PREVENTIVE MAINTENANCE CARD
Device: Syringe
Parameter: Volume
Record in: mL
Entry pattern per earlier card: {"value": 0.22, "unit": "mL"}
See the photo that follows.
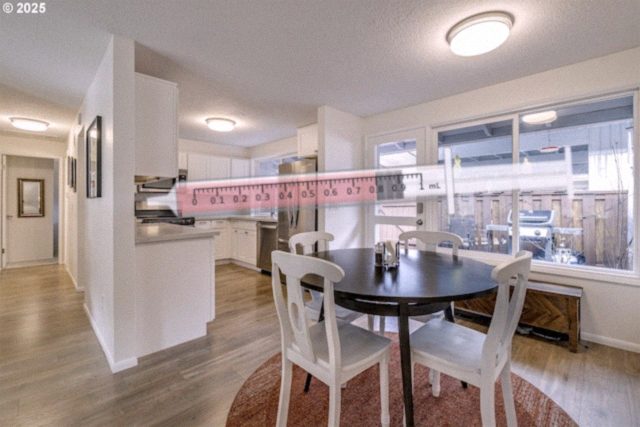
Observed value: {"value": 0.8, "unit": "mL"}
